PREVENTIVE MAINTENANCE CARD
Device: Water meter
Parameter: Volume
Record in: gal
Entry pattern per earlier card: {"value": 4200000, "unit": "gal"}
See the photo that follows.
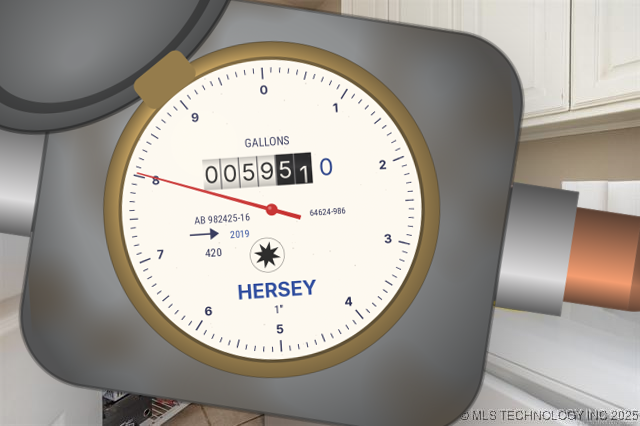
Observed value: {"value": 59508.0, "unit": "gal"}
